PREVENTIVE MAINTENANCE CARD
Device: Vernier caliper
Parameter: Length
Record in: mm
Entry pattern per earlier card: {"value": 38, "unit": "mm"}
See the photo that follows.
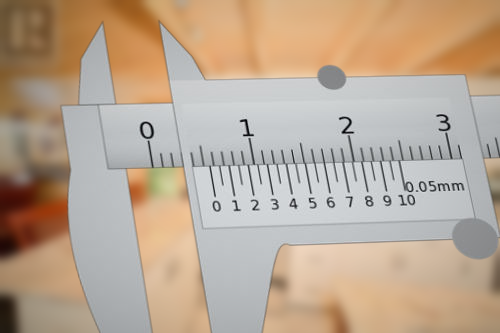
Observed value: {"value": 5.6, "unit": "mm"}
